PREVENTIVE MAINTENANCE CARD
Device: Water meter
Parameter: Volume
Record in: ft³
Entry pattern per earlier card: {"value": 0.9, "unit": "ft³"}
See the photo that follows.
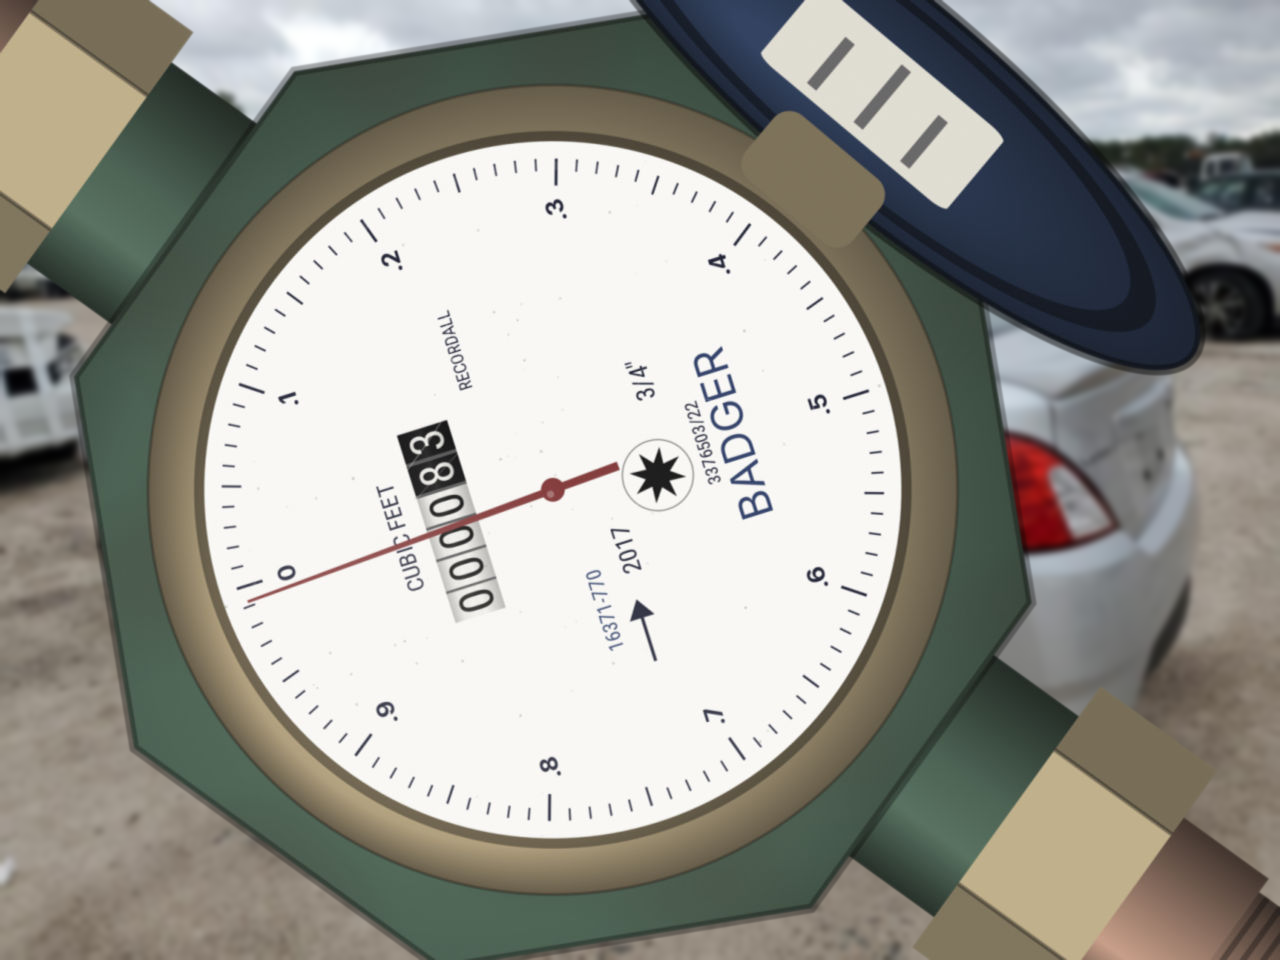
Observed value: {"value": 82.99, "unit": "ft³"}
